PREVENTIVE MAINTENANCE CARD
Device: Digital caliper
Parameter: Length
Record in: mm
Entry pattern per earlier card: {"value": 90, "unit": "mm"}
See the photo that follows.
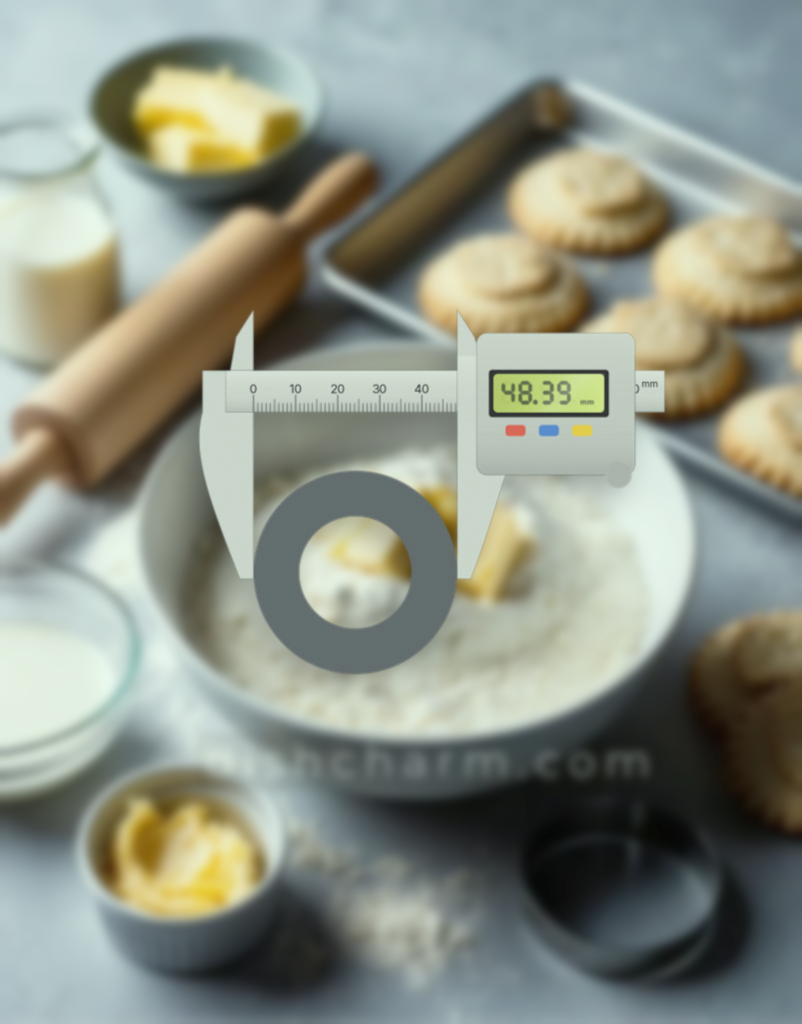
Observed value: {"value": 48.39, "unit": "mm"}
